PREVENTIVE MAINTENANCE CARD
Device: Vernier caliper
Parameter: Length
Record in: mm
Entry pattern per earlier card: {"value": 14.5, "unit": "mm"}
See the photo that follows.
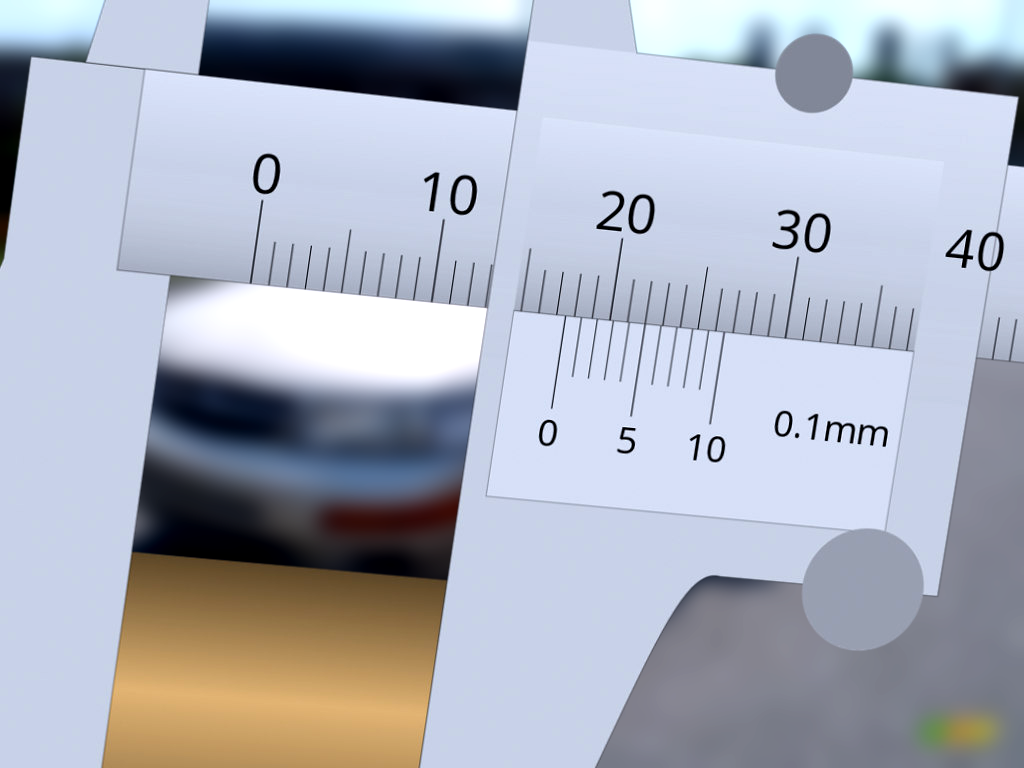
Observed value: {"value": 17.5, "unit": "mm"}
